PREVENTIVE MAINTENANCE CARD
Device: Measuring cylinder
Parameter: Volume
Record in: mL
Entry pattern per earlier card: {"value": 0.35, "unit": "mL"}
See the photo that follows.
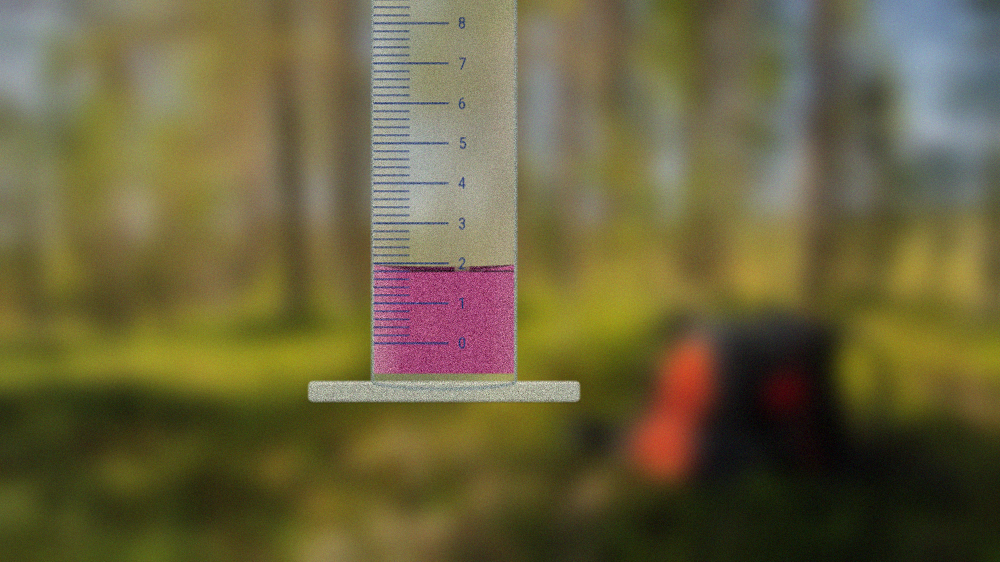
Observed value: {"value": 1.8, "unit": "mL"}
